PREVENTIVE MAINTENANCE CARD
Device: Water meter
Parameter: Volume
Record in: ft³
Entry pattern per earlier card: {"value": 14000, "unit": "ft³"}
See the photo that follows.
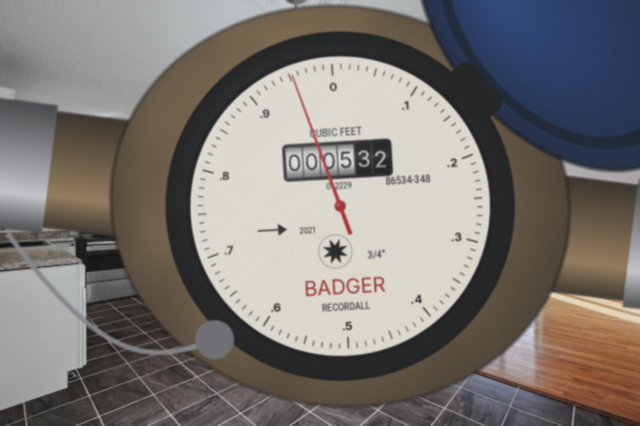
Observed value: {"value": 531.95, "unit": "ft³"}
